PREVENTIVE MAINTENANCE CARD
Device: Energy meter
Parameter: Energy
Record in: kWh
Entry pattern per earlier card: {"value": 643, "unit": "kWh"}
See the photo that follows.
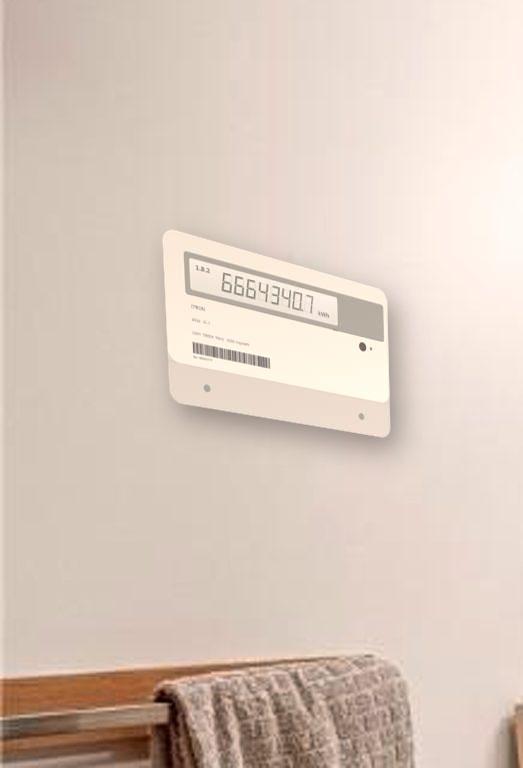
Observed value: {"value": 6664340.7, "unit": "kWh"}
